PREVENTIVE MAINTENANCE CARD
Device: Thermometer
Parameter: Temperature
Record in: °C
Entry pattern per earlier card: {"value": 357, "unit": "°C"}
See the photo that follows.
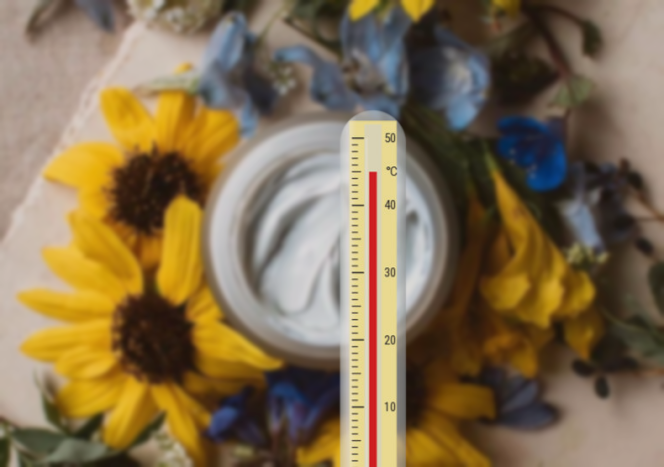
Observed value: {"value": 45, "unit": "°C"}
